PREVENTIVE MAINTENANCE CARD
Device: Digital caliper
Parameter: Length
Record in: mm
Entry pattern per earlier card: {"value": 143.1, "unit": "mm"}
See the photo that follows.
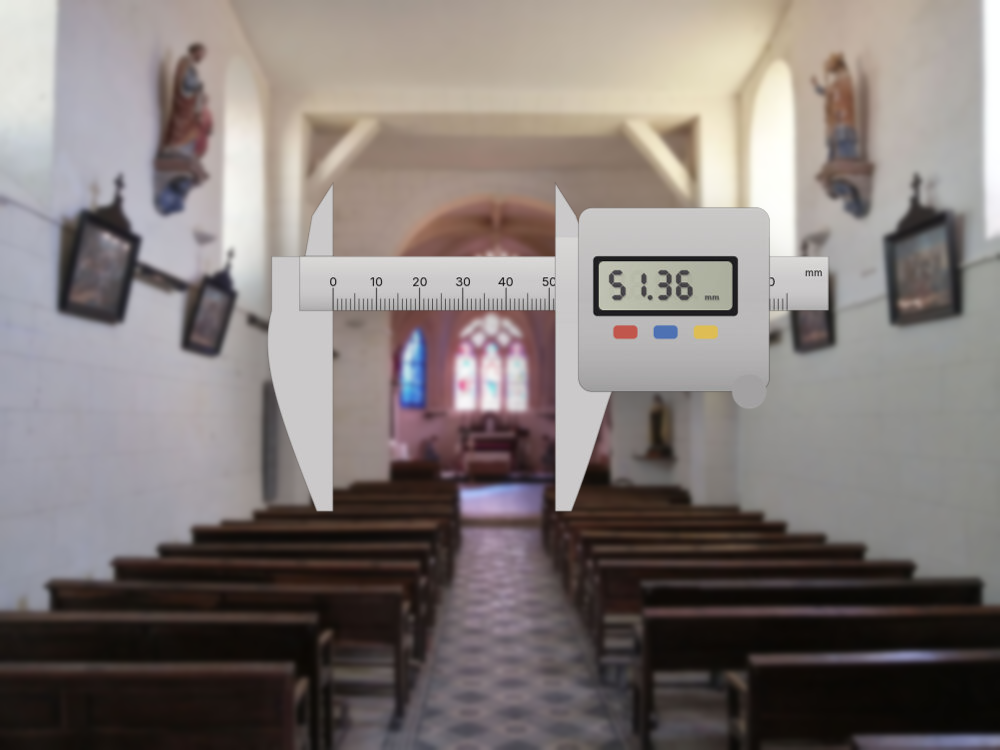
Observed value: {"value": 51.36, "unit": "mm"}
